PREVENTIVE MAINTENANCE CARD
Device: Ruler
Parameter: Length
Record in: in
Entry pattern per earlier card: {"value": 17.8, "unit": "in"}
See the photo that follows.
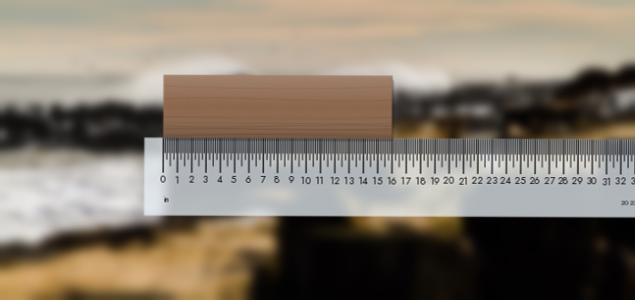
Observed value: {"value": 16, "unit": "in"}
